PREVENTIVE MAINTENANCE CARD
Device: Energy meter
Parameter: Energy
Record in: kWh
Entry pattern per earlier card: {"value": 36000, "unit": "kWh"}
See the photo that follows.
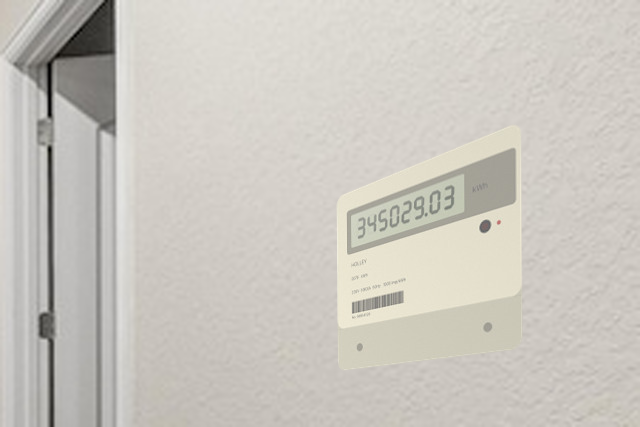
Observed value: {"value": 345029.03, "unit": "kWh"}
